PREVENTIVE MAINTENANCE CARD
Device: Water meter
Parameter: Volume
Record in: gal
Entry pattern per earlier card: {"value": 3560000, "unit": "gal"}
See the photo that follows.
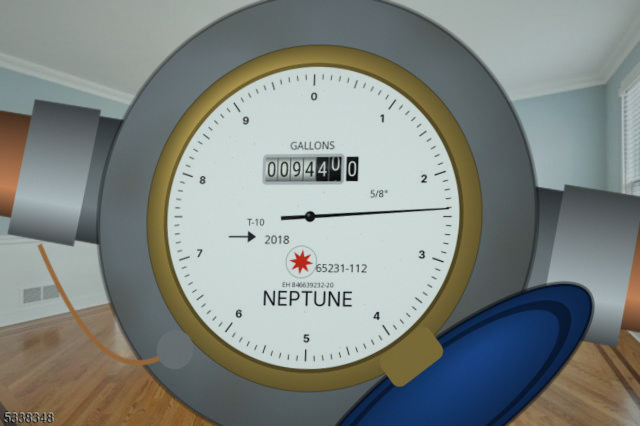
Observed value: {"value": 94402.4, "unit": "gal"}
